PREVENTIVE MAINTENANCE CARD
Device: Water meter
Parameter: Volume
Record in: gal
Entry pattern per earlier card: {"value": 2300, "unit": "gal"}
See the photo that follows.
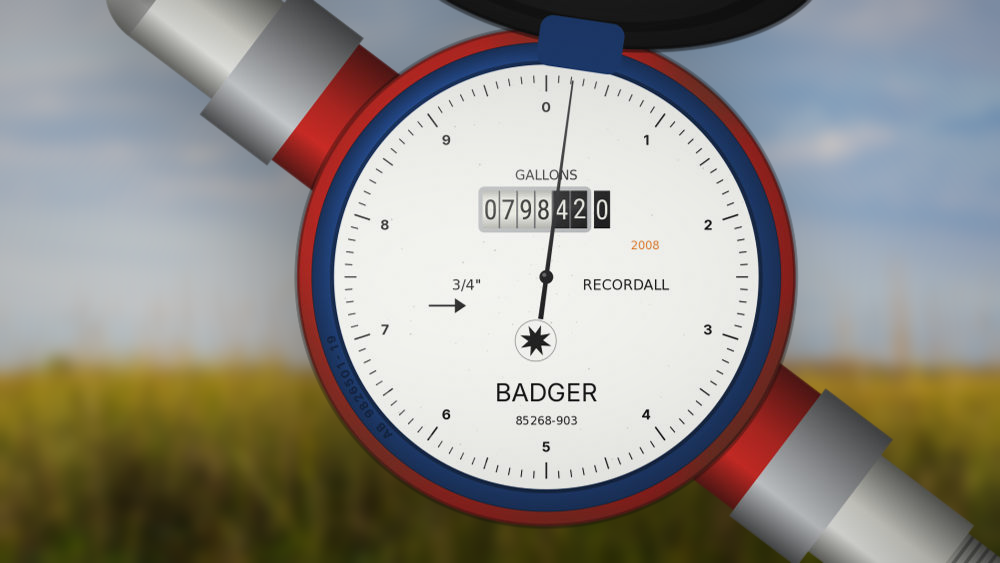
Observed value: {"value": 798420.2, "unit": "gal"}
